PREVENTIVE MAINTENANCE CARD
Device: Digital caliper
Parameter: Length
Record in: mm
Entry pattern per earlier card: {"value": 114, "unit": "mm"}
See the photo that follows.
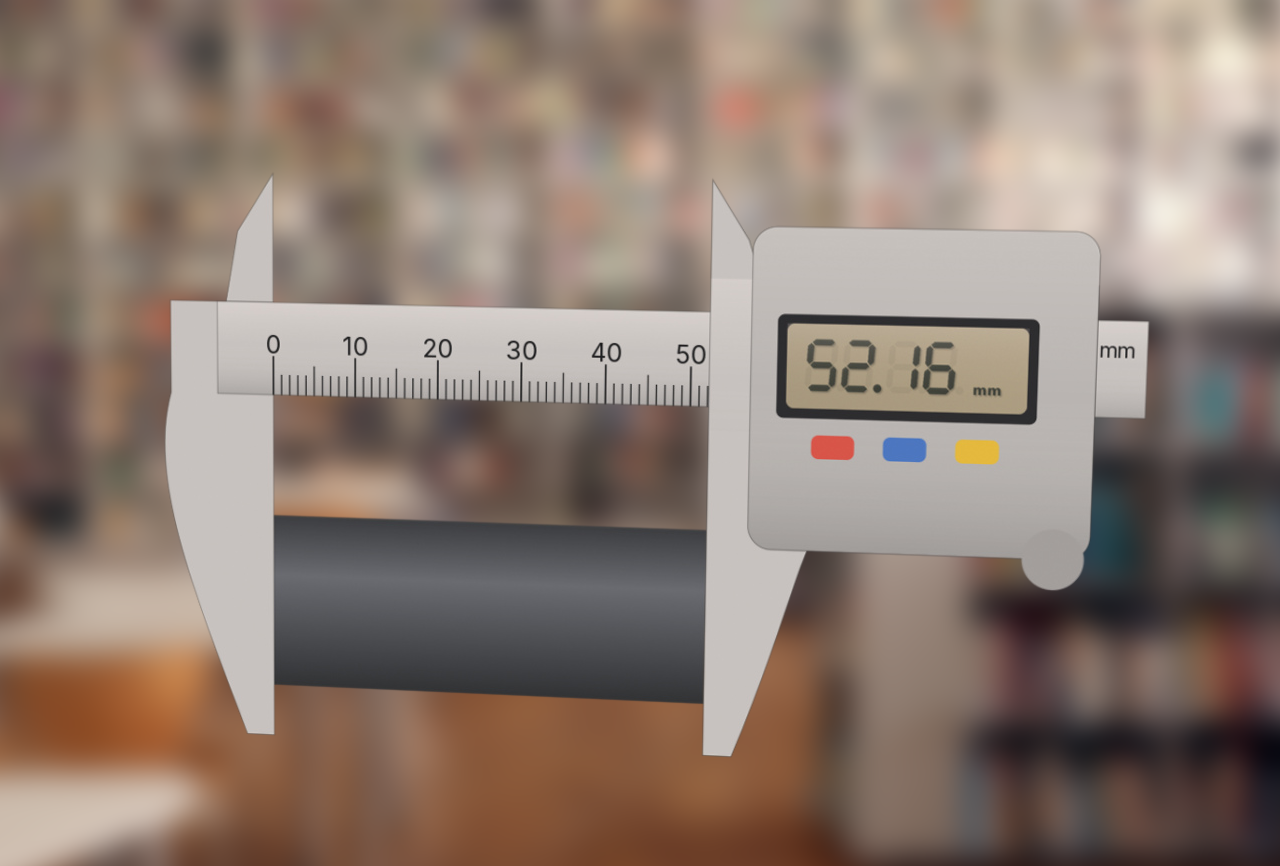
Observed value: {"value": 52.16, "unit": "mm"}
